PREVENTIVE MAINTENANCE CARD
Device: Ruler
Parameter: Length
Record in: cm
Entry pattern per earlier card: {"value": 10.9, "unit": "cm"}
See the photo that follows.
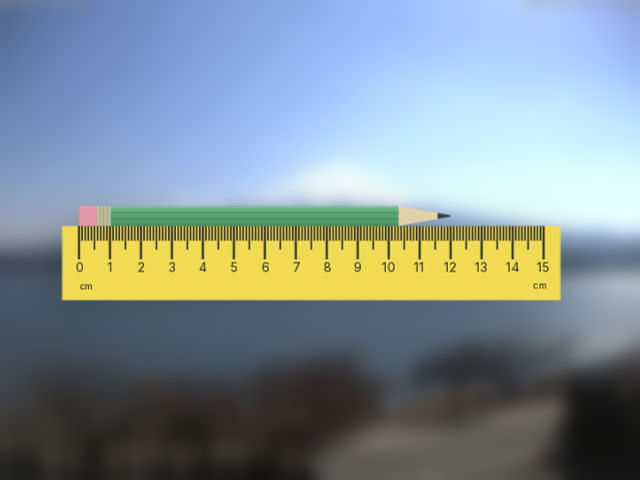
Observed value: {"value": 12, "unit": "cm"}
